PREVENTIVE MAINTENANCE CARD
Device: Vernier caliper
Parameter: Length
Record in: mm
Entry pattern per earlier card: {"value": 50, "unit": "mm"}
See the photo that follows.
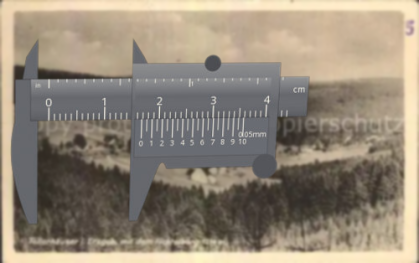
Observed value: {"value": 16.8, "unit": "mm"}
